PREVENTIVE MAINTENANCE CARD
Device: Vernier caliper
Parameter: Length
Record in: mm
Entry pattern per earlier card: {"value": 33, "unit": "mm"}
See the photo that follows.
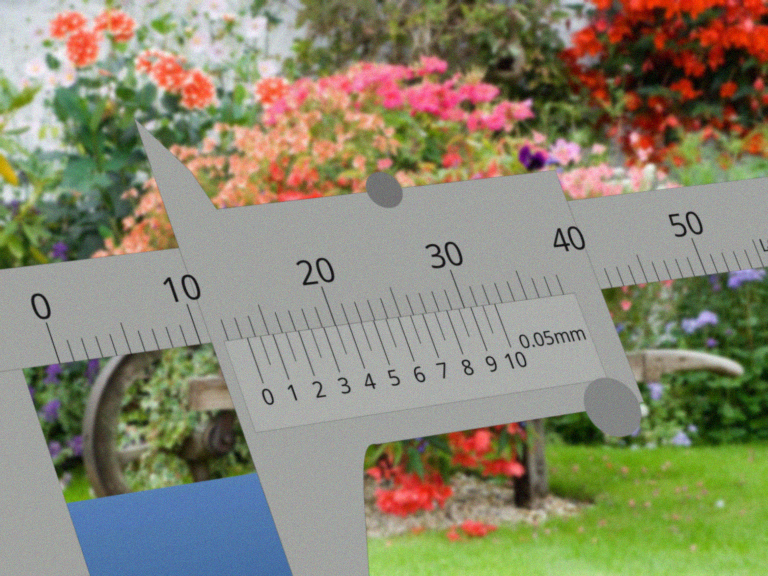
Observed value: {"value": 13.4, "unit": "mm"}
